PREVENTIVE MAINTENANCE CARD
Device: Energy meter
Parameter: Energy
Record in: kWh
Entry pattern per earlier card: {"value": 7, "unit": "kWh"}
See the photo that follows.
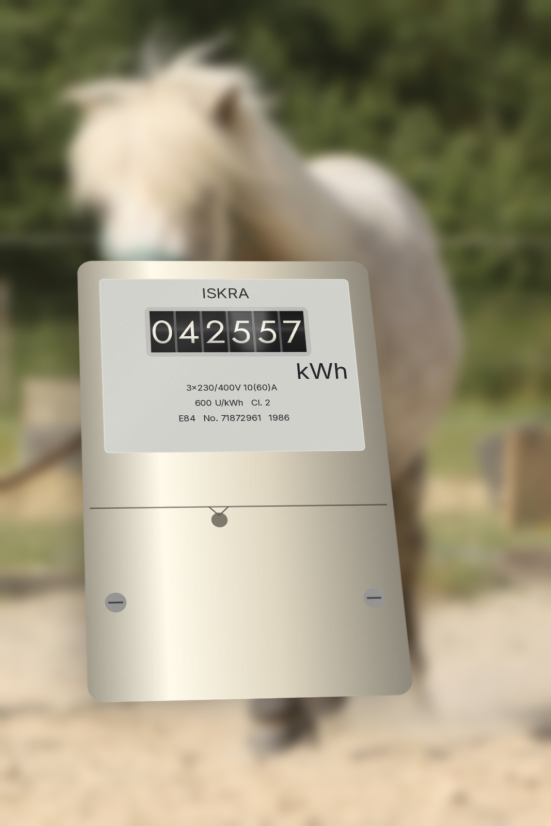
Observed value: {"value": 42557, "unit": "kWh"}
